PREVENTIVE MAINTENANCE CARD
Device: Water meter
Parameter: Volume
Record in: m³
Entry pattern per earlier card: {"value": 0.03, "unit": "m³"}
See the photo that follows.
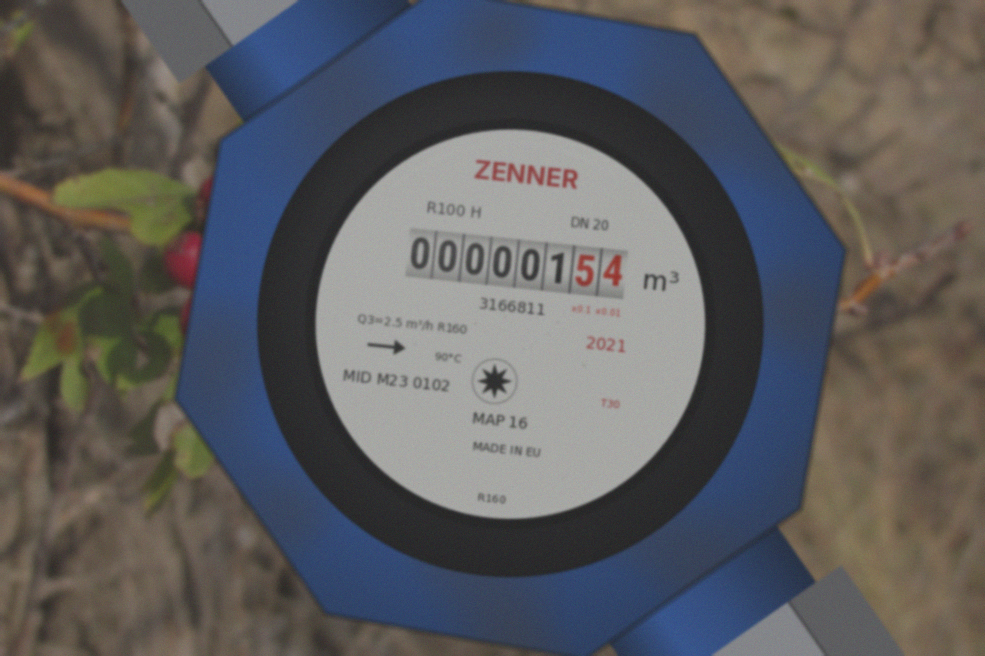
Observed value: {"value": 1.54, "unit": "m³"}
